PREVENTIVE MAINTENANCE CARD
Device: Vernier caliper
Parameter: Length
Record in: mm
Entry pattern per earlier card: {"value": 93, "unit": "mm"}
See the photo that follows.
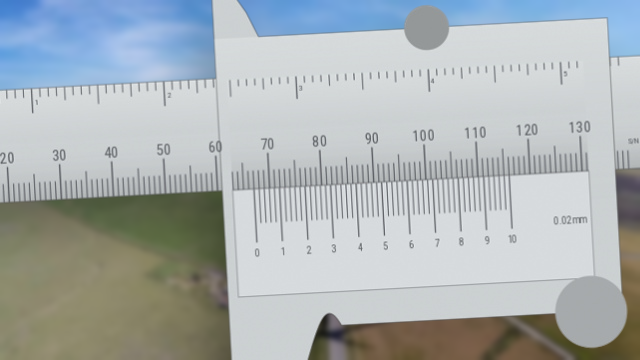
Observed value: {"value": 67.0, "unit": "mm"}
